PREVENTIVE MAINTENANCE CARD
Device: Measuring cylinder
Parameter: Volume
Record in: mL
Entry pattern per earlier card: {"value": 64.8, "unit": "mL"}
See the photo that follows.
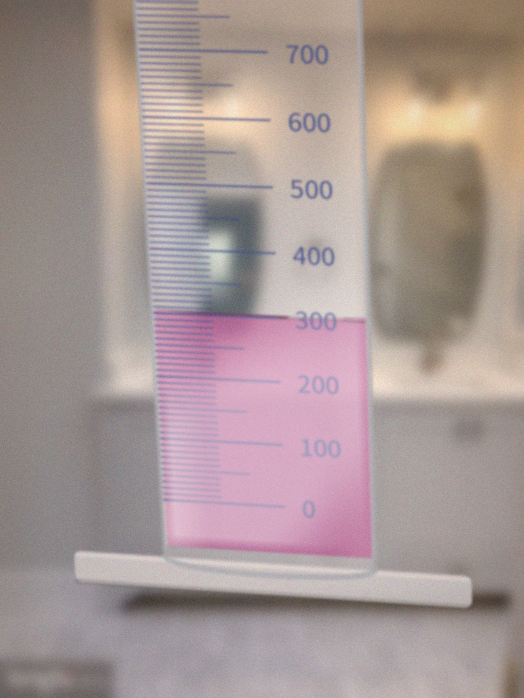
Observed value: {"value": 300, "unit": "mL"}
